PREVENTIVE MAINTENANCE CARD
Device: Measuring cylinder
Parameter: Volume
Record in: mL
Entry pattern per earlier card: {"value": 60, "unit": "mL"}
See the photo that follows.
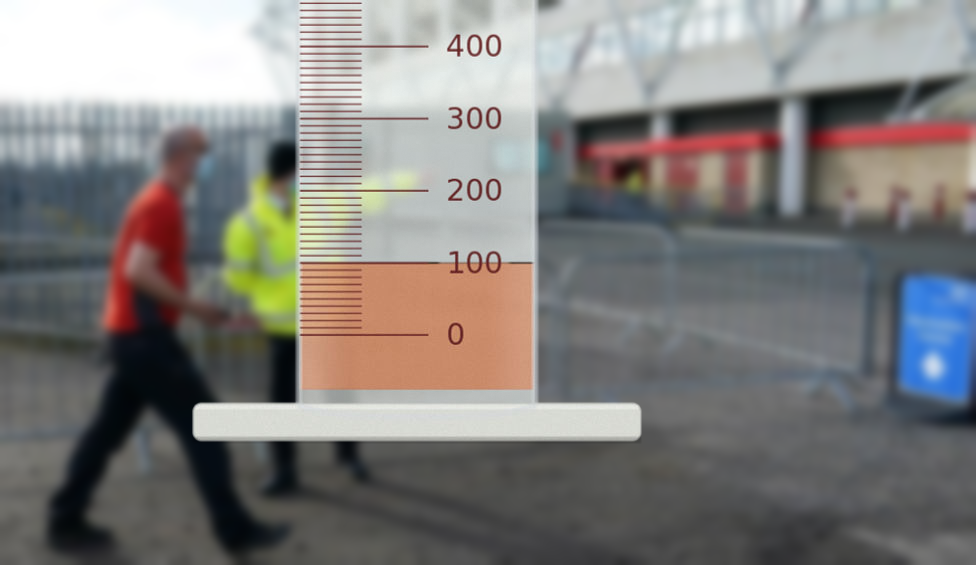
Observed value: {"value": 100, "unit": "mL"}
